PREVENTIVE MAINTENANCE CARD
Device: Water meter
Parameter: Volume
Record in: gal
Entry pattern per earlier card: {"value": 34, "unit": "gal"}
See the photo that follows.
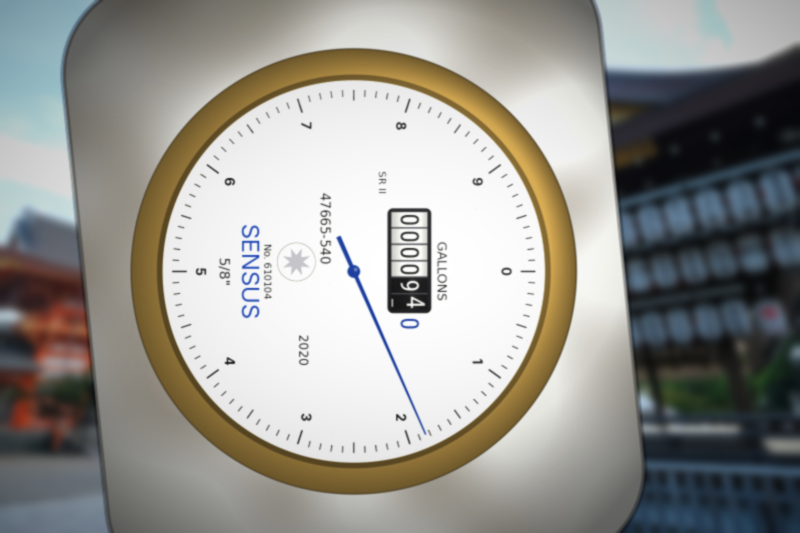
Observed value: {"value": 941.8, "unit": "gal"}
